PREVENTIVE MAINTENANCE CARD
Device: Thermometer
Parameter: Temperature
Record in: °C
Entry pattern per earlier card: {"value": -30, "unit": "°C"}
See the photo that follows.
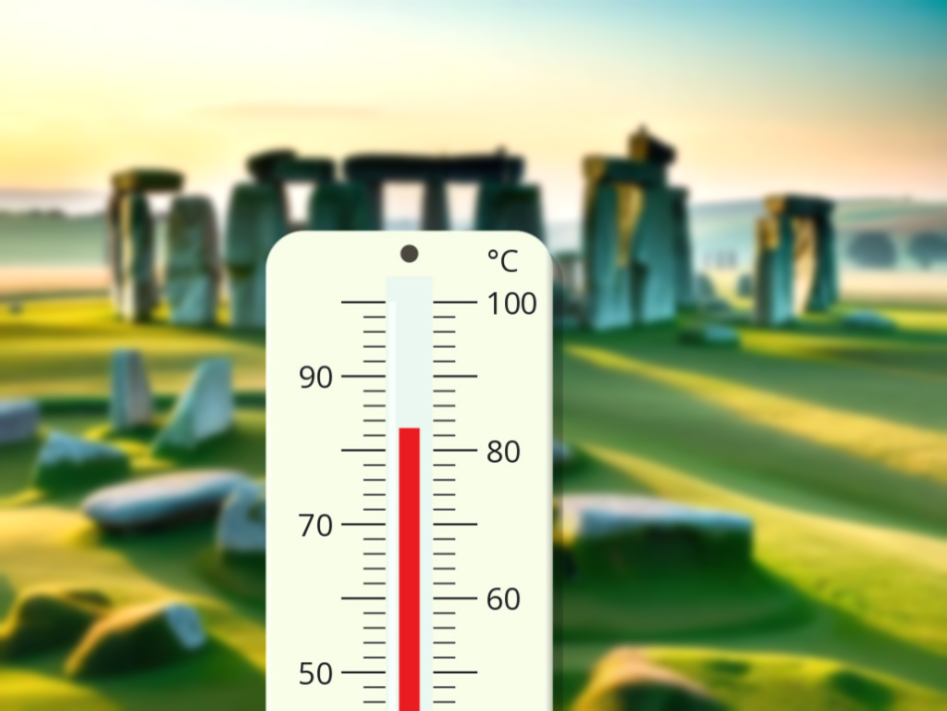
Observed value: {"value": 83, "unit": "°C"}
